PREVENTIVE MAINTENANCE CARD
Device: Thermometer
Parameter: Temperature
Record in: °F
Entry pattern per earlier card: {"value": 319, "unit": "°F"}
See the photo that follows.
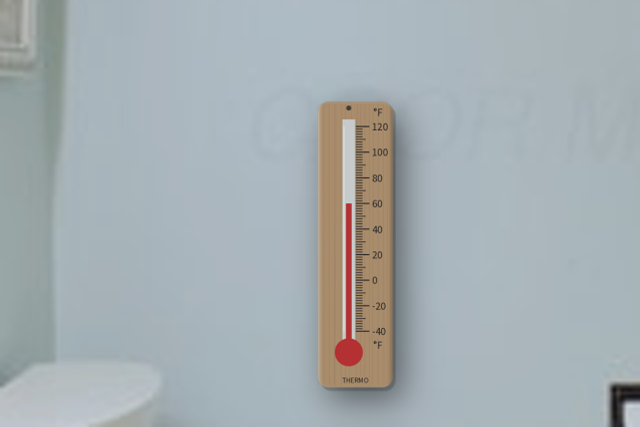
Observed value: {"value": 60, "unit": "°F"}
